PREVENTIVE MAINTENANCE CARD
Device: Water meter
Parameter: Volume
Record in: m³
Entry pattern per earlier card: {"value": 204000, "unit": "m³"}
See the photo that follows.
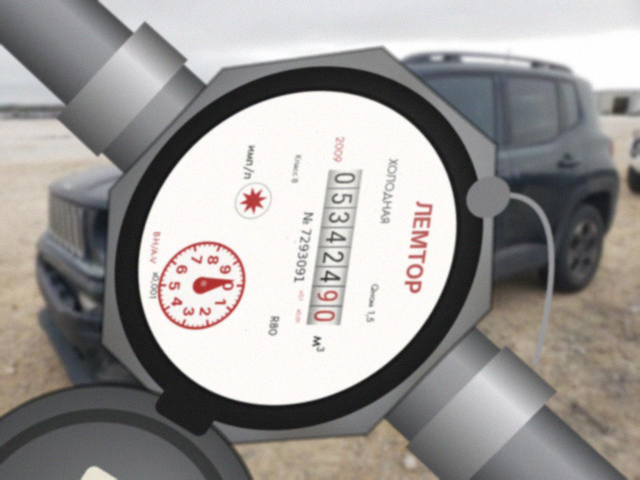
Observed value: {"value": 53424.899, "unit": "m³"}
